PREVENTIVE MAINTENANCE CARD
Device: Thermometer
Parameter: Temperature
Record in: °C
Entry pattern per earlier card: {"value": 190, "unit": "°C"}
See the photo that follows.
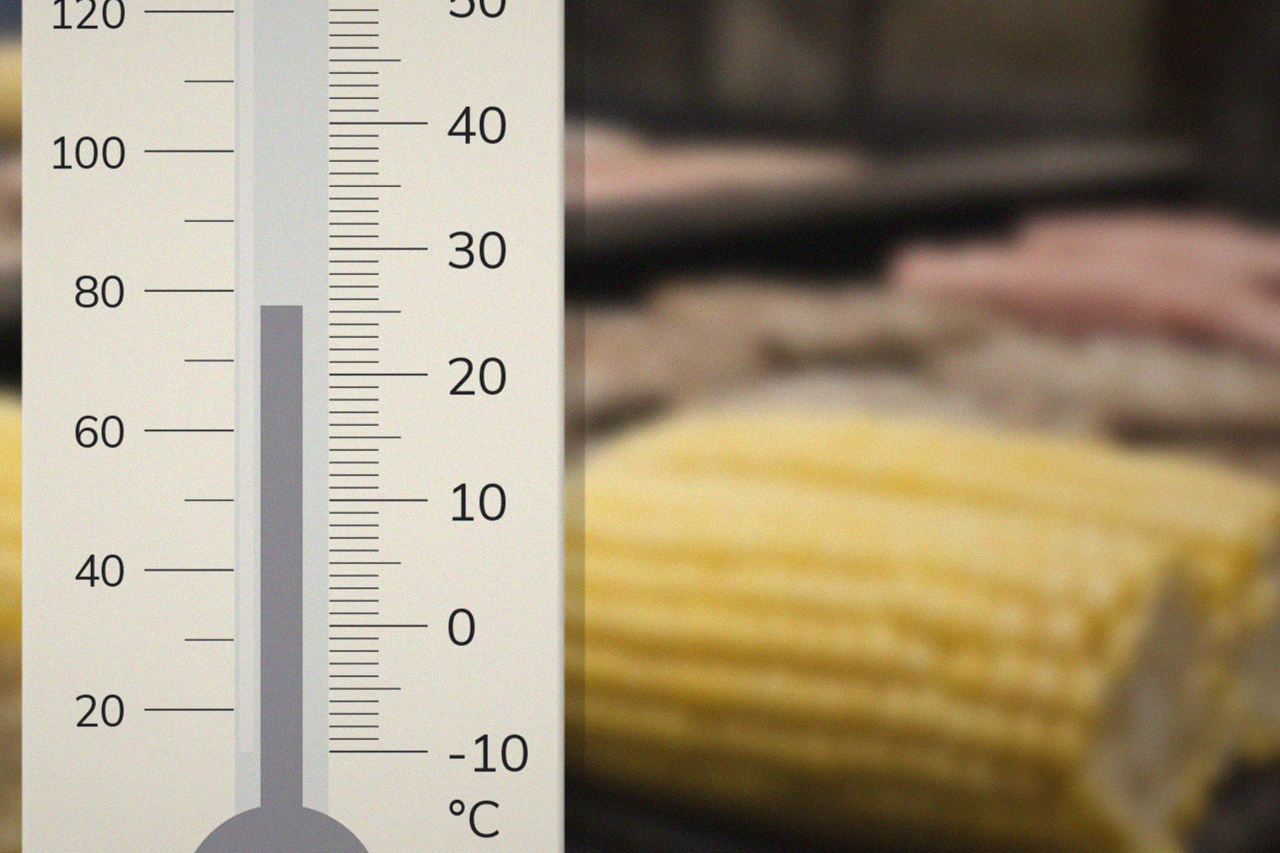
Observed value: {"value": 25.5, "unit": "°C"}
